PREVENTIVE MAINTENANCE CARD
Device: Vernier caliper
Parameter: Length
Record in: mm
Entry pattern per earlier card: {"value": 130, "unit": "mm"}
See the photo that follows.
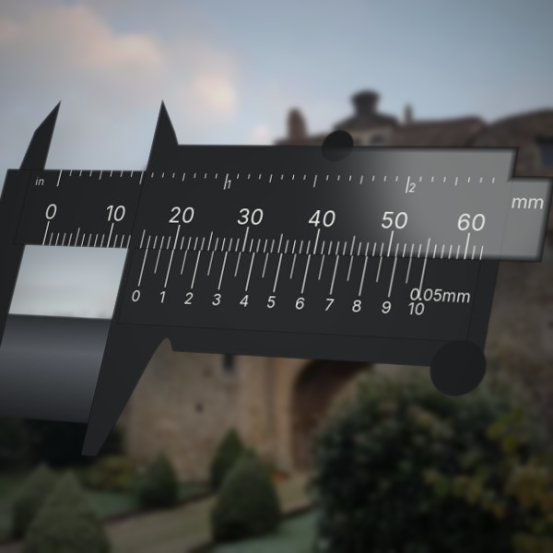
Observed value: {"value": 16.0, "unit": "mm"}
